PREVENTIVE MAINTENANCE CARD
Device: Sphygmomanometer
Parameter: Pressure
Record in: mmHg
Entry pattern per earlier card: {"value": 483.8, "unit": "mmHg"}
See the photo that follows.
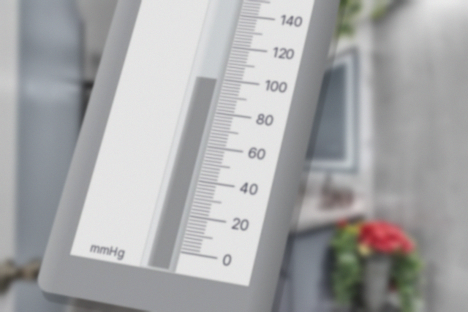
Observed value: {"value": 100, "unit": "mmHg"}
